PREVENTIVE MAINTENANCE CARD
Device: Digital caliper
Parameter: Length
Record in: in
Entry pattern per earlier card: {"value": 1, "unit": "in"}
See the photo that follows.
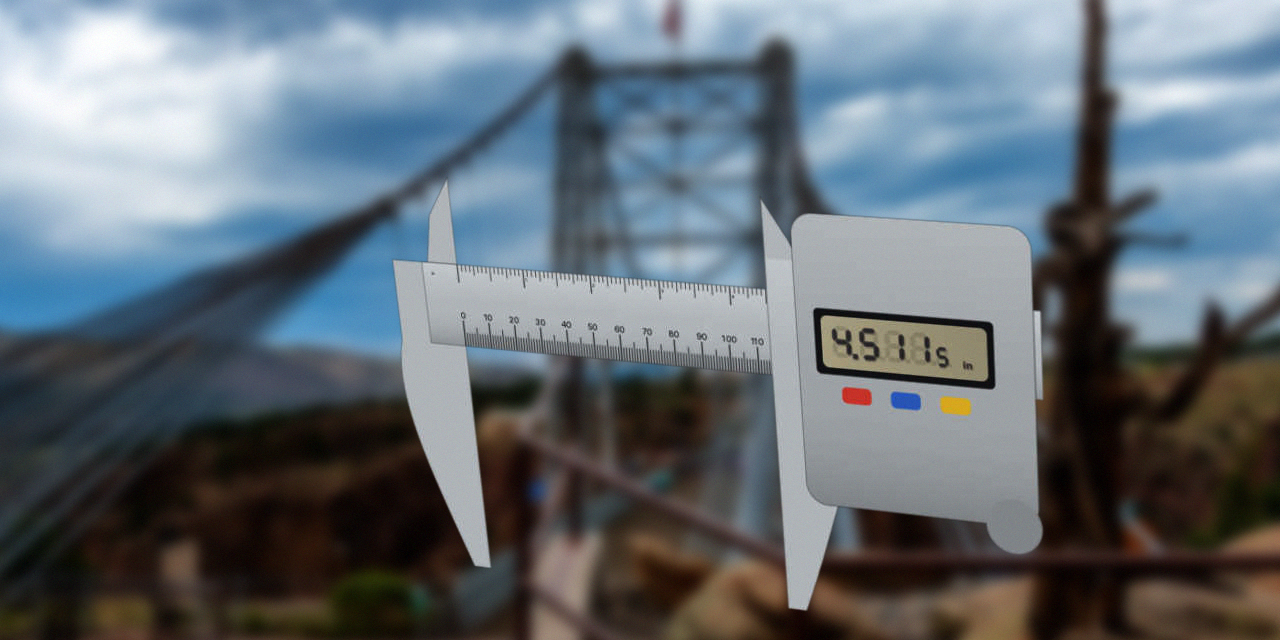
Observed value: {"value": 4.5115, "unit": "in"}
